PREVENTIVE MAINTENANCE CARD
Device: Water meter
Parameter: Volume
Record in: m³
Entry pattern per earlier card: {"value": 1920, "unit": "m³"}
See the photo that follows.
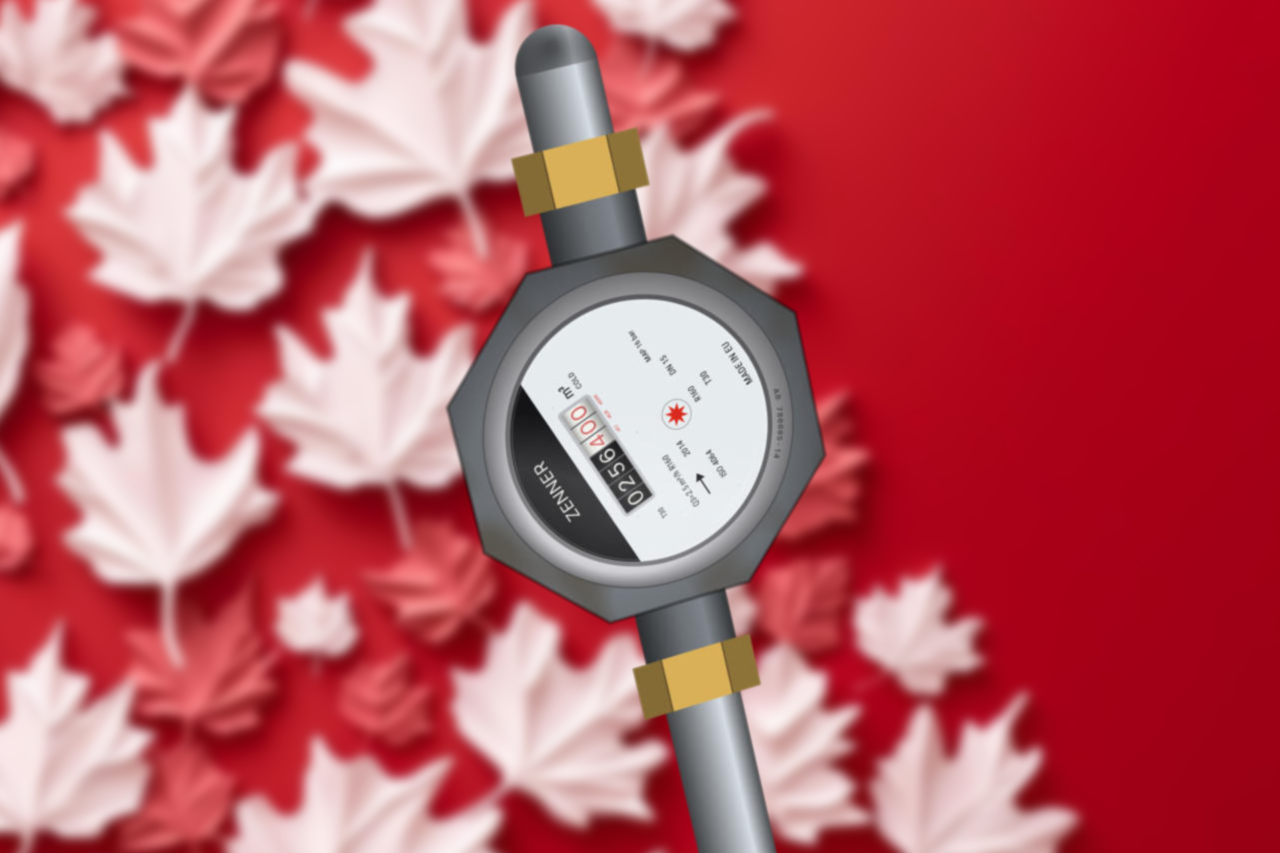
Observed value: {"value": 256.400, "unit": "m³"}
